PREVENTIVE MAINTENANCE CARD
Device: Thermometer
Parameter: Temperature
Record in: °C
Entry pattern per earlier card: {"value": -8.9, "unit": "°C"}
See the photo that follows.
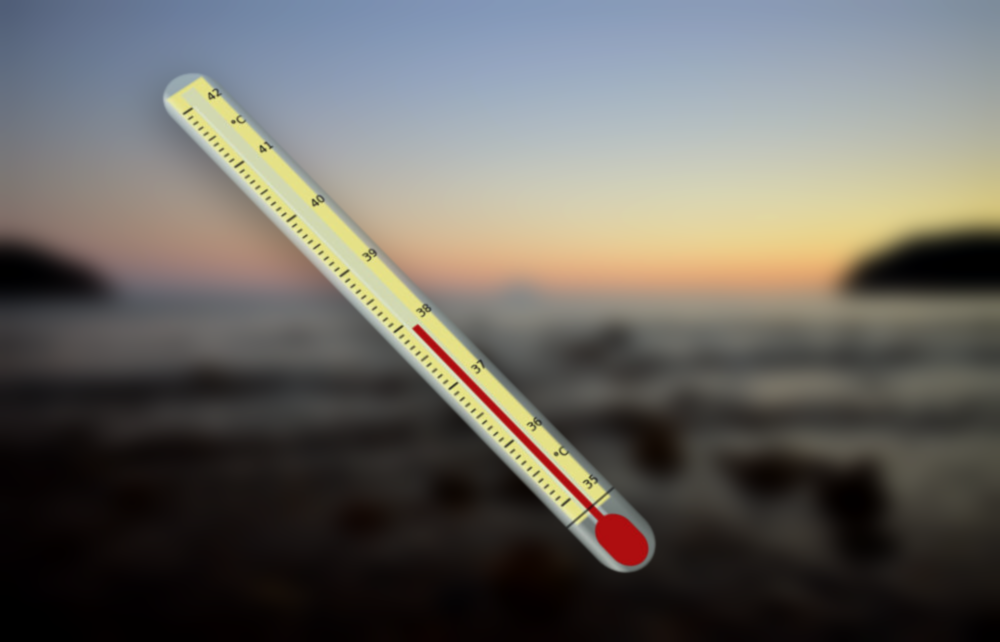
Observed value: {"value": 37.9, "unit": "°C"}
